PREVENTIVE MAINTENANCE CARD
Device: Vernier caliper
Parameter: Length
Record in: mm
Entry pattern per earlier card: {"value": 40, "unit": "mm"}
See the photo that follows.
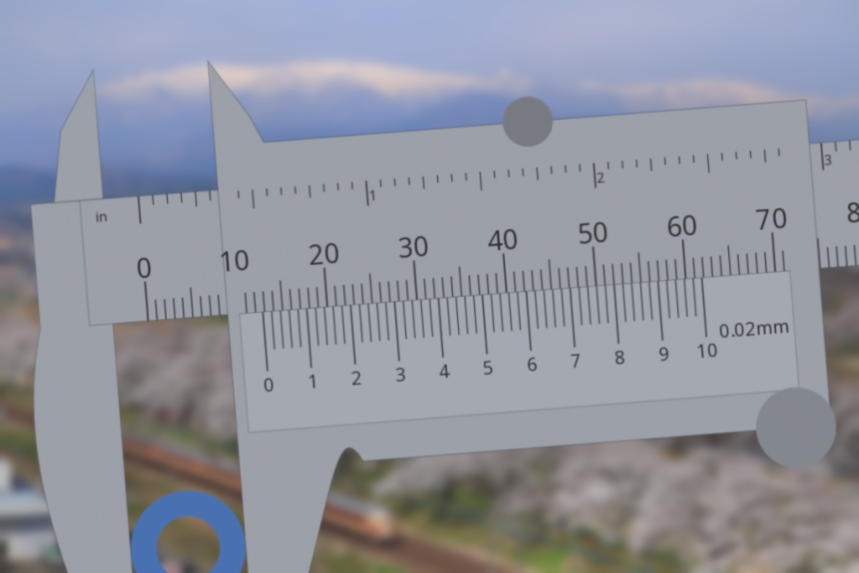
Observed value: {"value": 12.8, "unit": "mm"}
